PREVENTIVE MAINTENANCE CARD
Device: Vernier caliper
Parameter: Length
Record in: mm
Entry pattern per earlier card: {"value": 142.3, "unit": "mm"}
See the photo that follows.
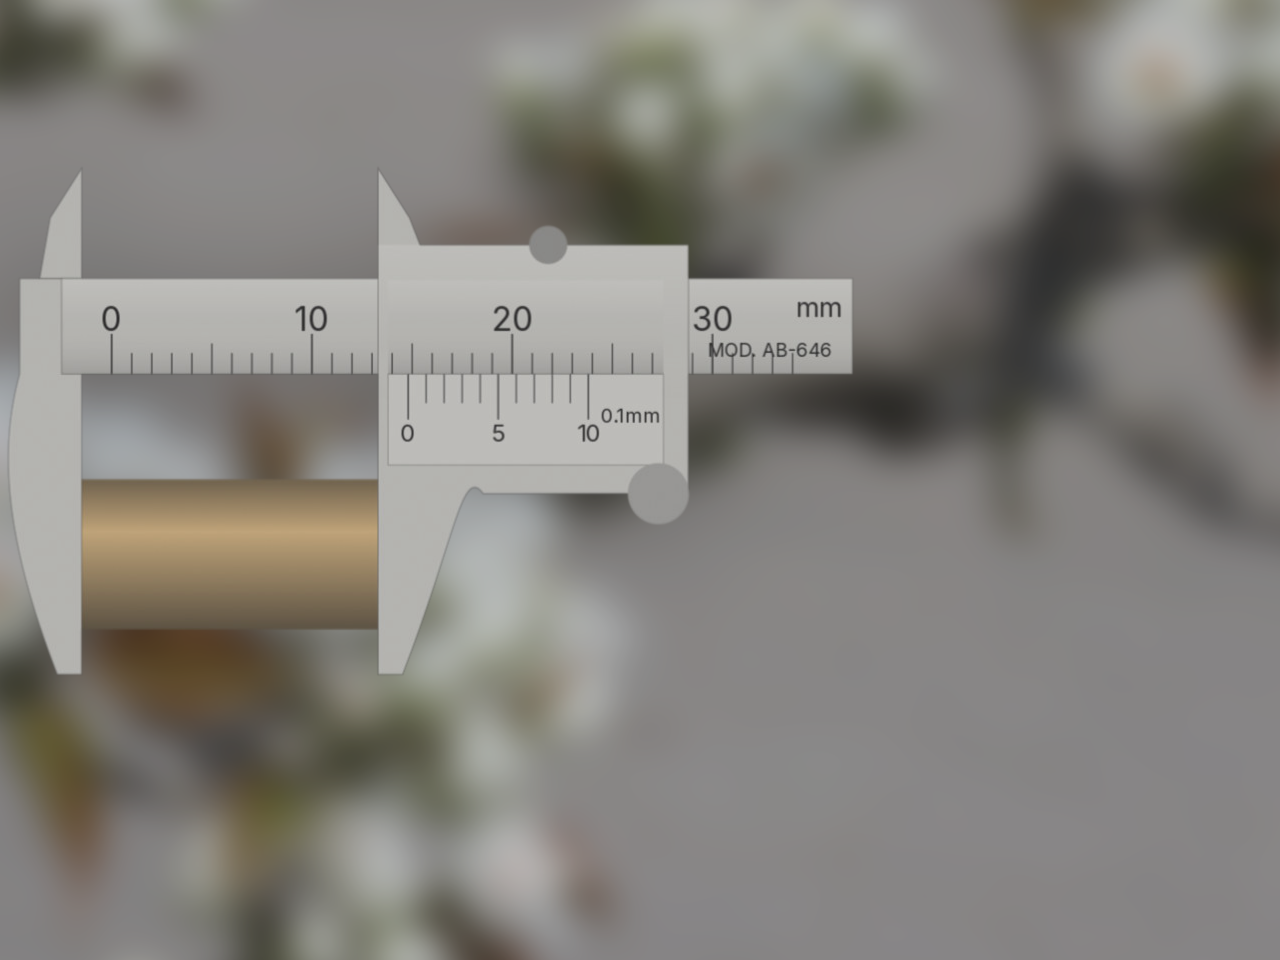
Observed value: {"value": 14.8, "unit": "mm"}
